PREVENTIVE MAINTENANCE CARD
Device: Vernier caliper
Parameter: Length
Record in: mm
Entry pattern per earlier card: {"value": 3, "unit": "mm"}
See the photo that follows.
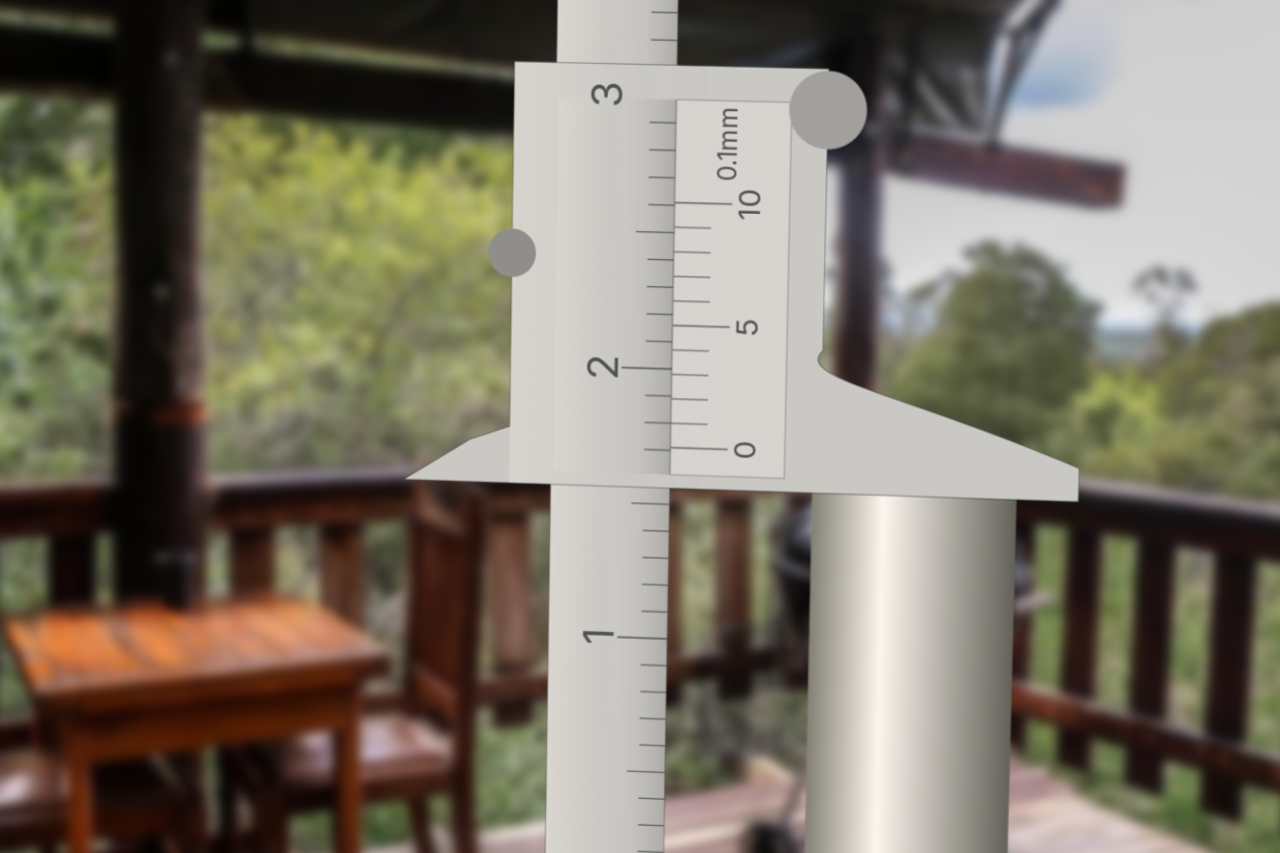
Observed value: {"value": 17.1, "unit": "mm"}
